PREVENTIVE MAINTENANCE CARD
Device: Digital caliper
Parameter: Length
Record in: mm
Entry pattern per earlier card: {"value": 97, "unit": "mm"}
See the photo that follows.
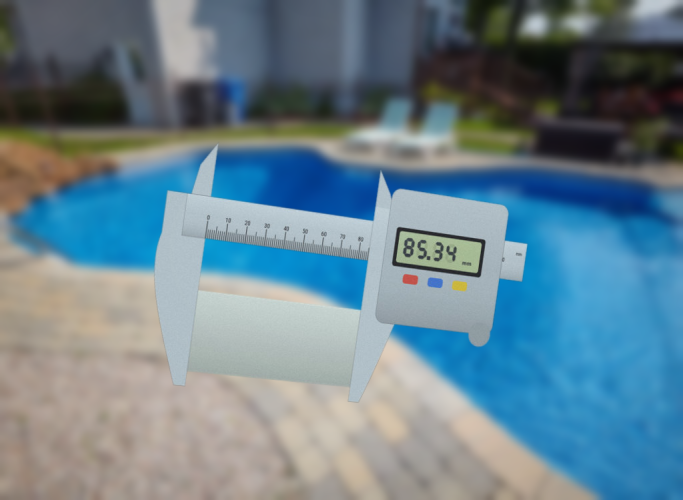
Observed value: {"value": 85.34, "unit": "mm"}
